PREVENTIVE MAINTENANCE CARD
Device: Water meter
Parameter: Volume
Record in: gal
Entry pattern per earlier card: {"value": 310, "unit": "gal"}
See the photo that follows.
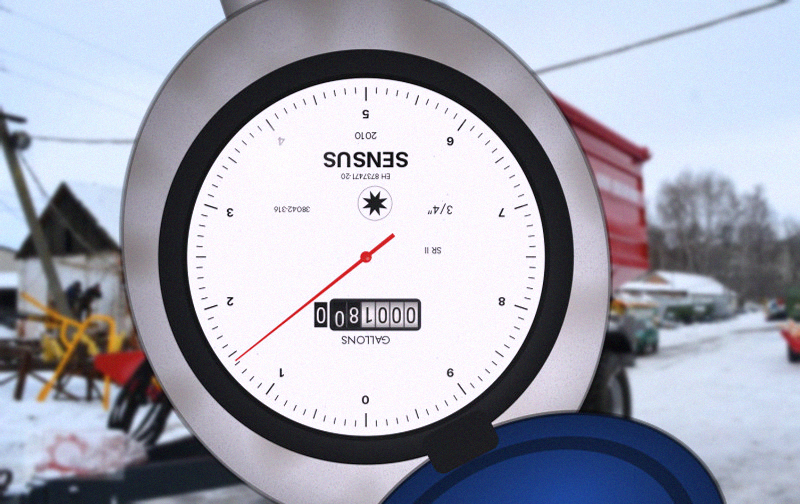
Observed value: {"value": 1801.4, "unit": "gal"}
